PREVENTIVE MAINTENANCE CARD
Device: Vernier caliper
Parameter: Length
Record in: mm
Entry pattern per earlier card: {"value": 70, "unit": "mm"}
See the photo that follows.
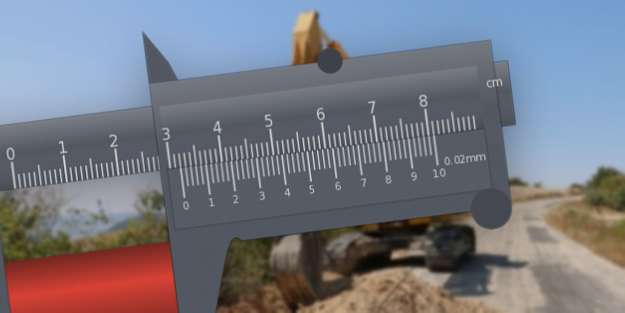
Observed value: {"value": 32.0, "unit": "mm"}
